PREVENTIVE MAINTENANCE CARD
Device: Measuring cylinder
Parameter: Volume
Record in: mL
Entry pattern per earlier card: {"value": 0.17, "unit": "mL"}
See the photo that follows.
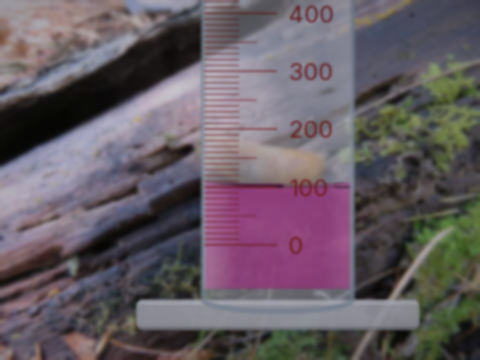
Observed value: {"value": 100, "unit": "mL"}
